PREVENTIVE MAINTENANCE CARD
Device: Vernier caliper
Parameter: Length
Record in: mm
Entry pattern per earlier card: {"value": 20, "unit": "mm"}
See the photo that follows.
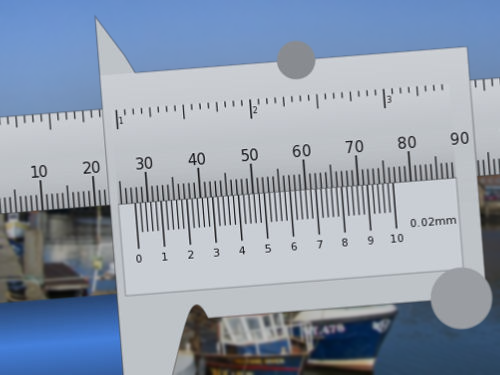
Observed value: {"value": 27.6, "unit": "mm"}
